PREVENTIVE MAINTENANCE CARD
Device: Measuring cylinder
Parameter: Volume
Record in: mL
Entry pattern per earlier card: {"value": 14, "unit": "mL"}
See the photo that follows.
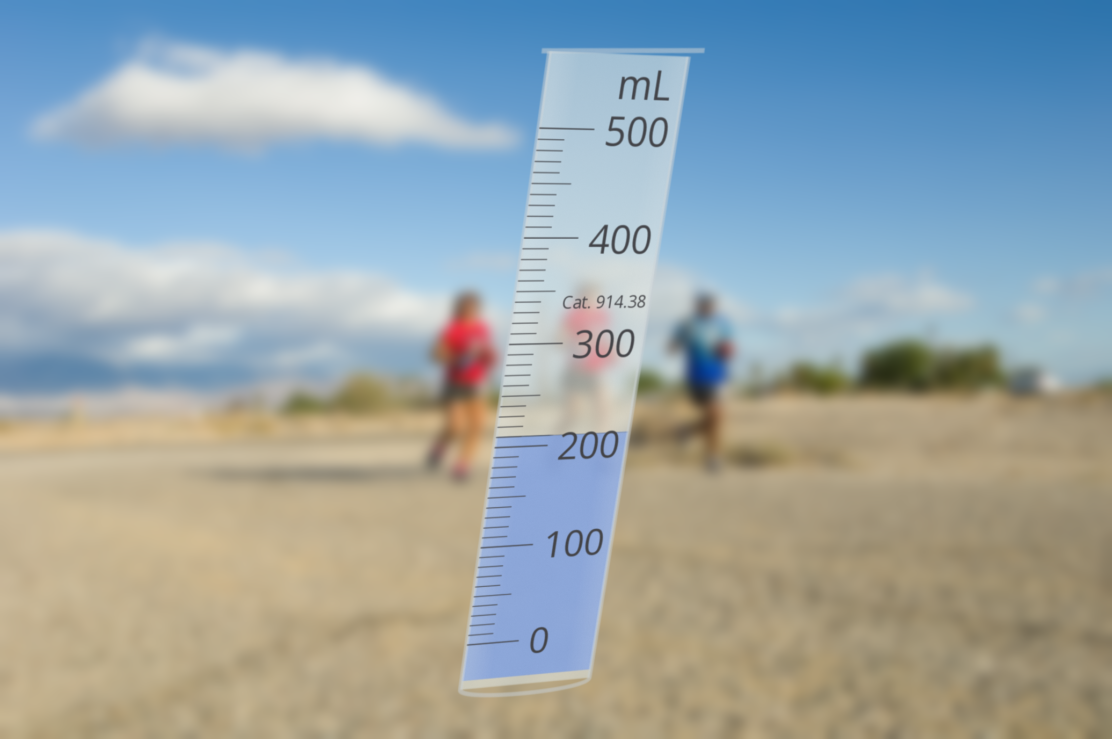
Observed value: {"value": 210, "unit": "mL"}
